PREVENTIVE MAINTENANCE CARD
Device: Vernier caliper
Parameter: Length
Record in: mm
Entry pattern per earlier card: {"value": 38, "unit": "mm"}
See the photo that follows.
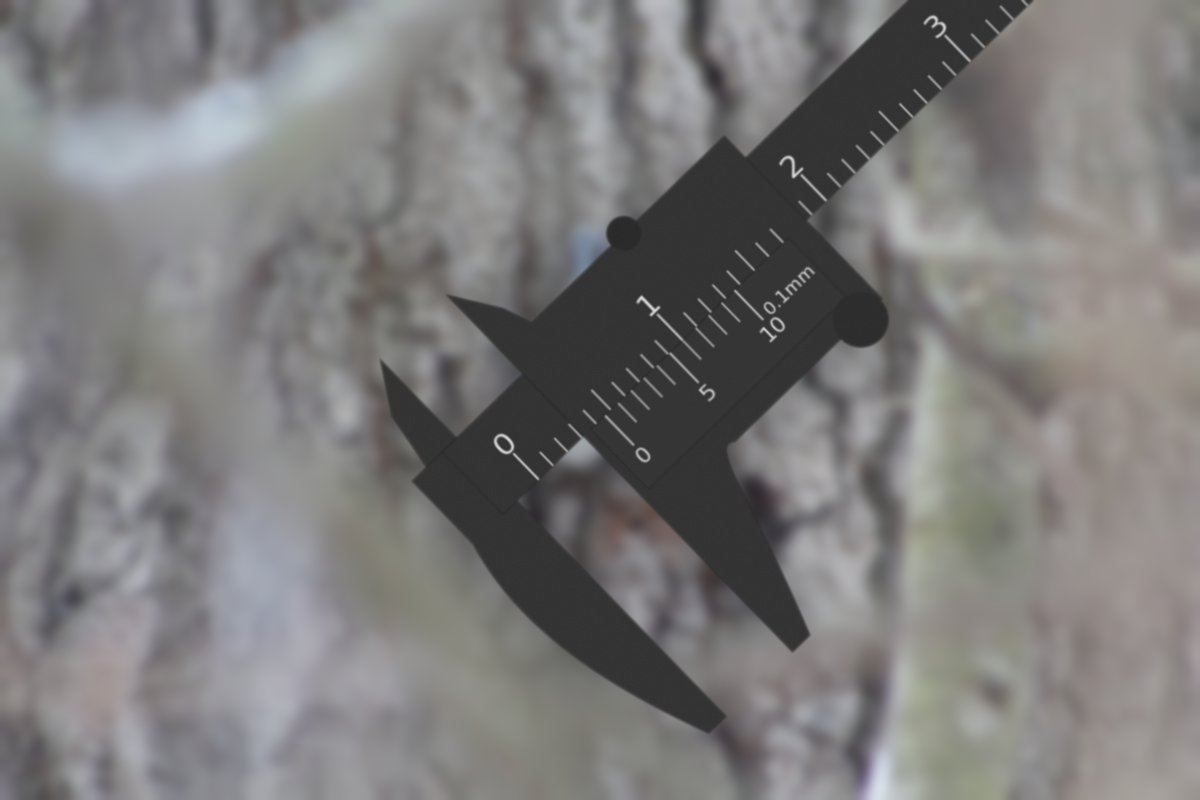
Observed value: {"value": 4.6, "unit": "mm"}
